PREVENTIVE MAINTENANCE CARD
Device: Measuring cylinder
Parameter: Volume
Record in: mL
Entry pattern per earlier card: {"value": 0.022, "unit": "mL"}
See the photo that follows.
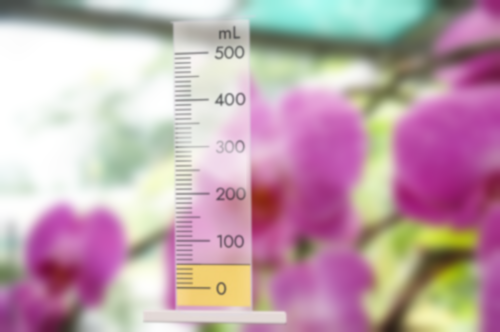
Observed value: {"value": 50, "unit": "mL"}
